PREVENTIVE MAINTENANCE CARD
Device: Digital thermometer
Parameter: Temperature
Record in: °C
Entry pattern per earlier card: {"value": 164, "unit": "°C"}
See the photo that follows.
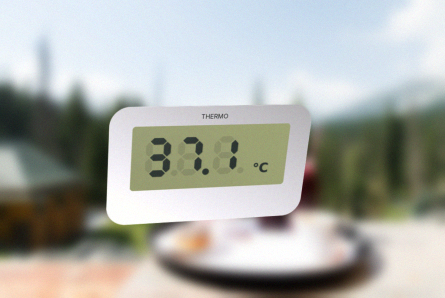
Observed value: {"value": 37.1, "unit": "°C"}
